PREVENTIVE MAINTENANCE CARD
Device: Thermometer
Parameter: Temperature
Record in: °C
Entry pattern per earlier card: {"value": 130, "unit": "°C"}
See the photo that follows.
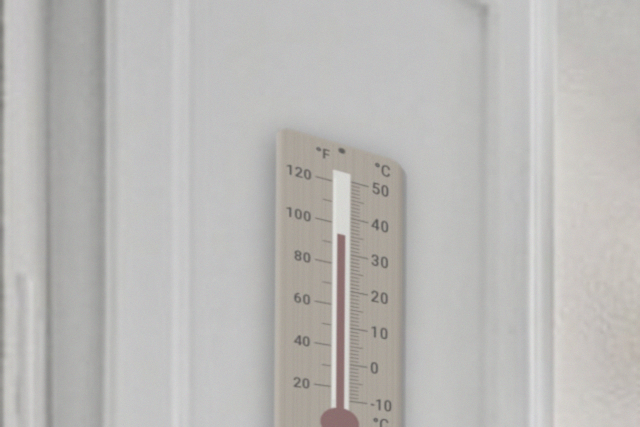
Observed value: {"value": 35, "unit": "°C"}
